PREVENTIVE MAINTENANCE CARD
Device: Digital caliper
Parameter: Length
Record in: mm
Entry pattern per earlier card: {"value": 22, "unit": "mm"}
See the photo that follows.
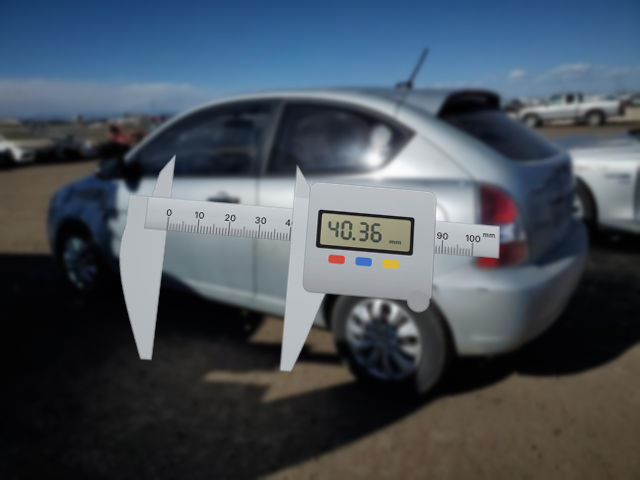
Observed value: {"value": 40.36, "unit": "mm"}
